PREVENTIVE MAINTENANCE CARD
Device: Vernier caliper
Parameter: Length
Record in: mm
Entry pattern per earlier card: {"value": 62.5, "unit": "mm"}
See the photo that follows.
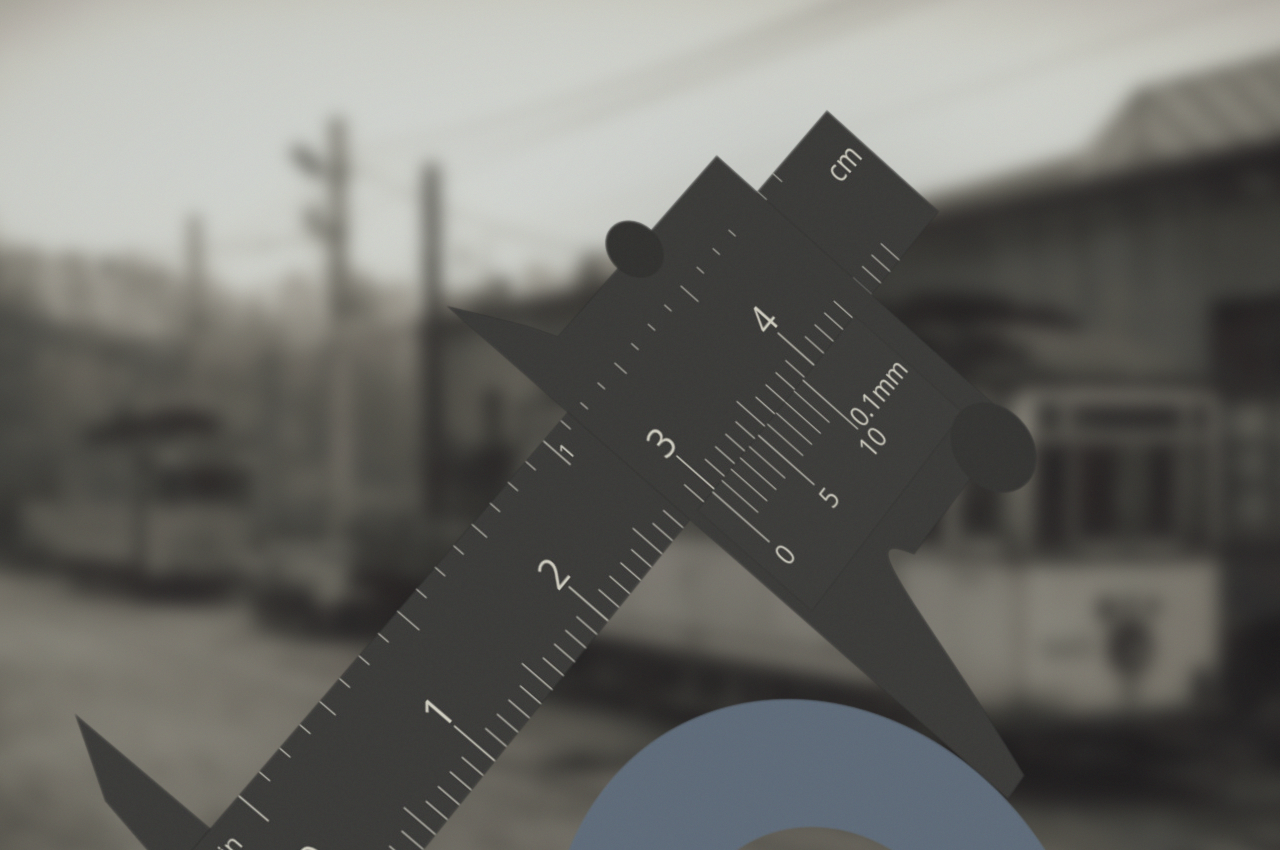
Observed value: {"value": 29.8, "unit": "mm"}
